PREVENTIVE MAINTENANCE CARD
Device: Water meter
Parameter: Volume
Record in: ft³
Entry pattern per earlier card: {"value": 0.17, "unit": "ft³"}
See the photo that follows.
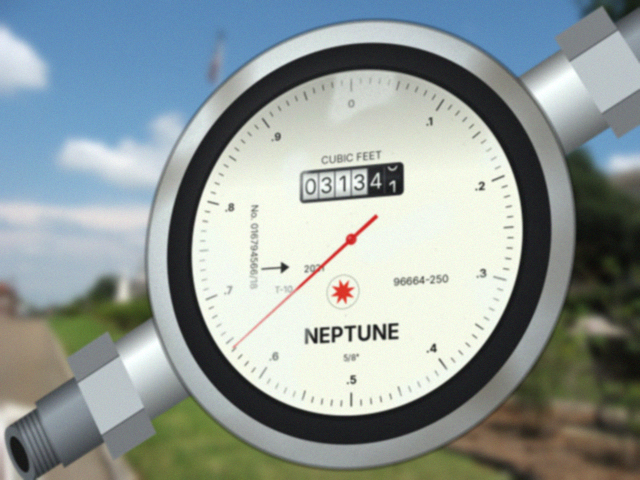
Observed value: {"value": 31340.64, "unit": "ft³"}
